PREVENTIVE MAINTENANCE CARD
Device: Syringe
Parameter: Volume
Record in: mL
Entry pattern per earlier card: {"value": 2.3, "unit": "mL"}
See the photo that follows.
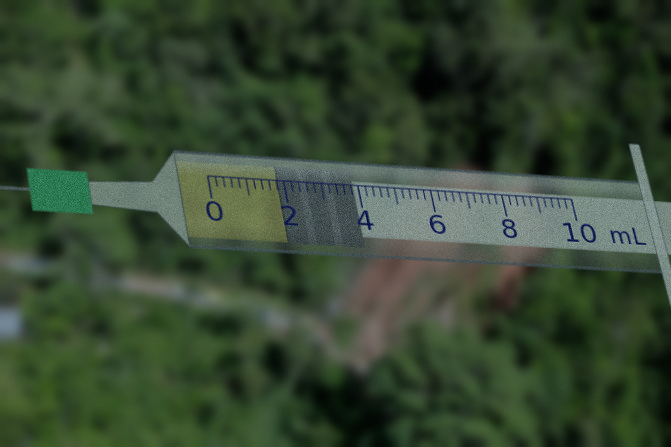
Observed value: {"value": 1.8, "unit": "mL"}
